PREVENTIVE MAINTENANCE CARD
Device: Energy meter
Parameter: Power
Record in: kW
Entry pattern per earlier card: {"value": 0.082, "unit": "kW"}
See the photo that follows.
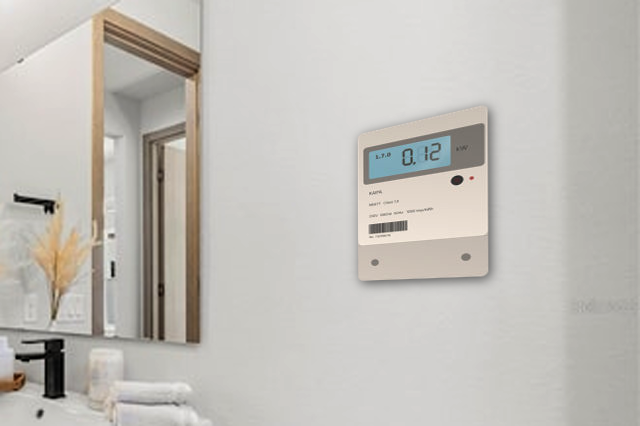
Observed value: {"value": 0.12, "unit": "kW"}
